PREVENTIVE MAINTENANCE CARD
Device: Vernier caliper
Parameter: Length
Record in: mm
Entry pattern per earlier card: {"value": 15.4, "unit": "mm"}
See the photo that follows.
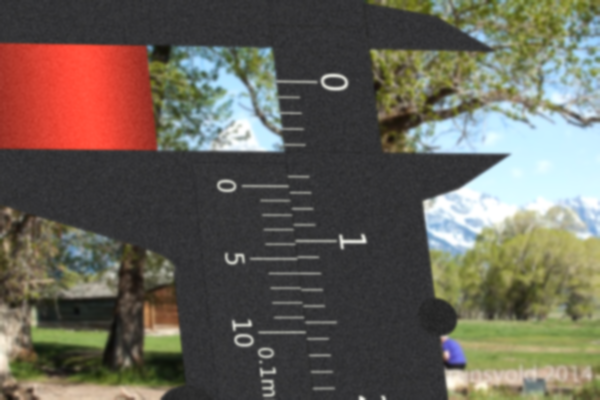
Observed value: {"value": 6.6, "unit": "mm"}
